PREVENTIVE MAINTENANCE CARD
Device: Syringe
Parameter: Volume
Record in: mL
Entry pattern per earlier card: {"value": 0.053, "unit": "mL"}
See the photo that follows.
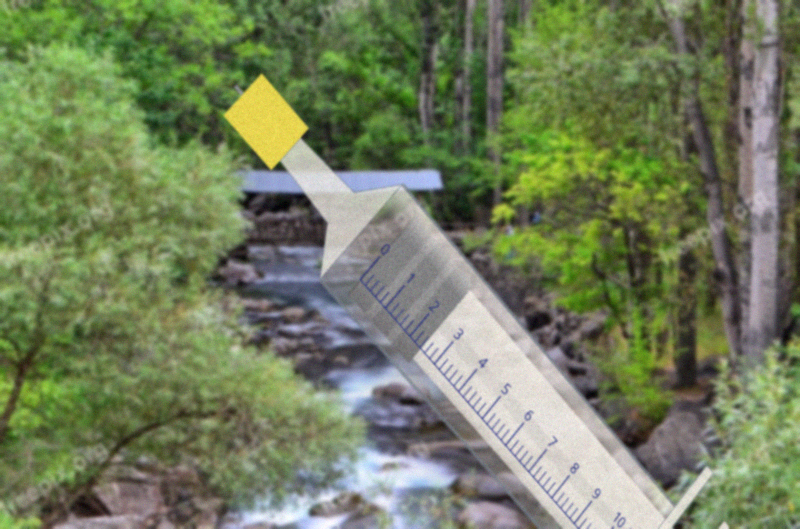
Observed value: {"value": 0, "unit": "mL"}
